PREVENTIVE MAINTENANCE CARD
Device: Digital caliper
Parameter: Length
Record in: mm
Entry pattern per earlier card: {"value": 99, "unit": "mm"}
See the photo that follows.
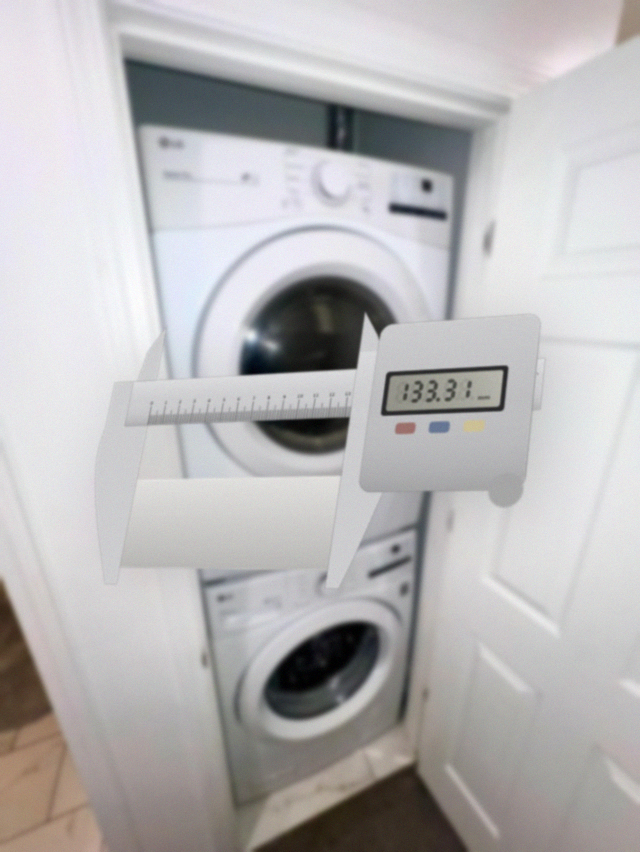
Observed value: {"value": 133.31, "unit": "mm"}
